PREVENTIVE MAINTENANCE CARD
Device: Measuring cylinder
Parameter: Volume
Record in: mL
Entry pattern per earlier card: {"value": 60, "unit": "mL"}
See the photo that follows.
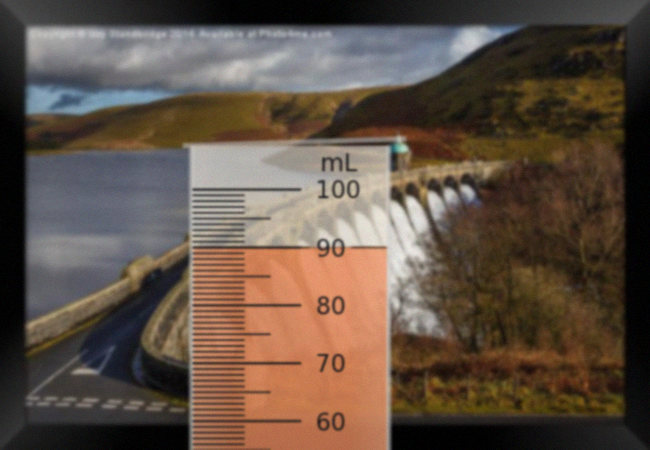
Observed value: {"value": 90, "unit": "mL"}
